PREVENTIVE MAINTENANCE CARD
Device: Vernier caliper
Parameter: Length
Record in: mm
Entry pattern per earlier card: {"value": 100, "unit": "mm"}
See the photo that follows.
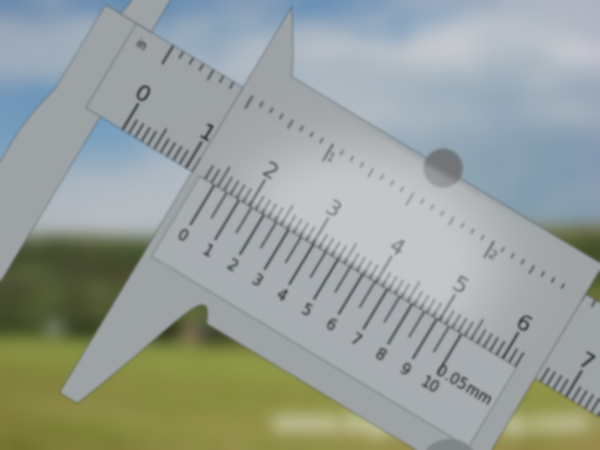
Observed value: {"value": 14.5, "unit": "mm"}
